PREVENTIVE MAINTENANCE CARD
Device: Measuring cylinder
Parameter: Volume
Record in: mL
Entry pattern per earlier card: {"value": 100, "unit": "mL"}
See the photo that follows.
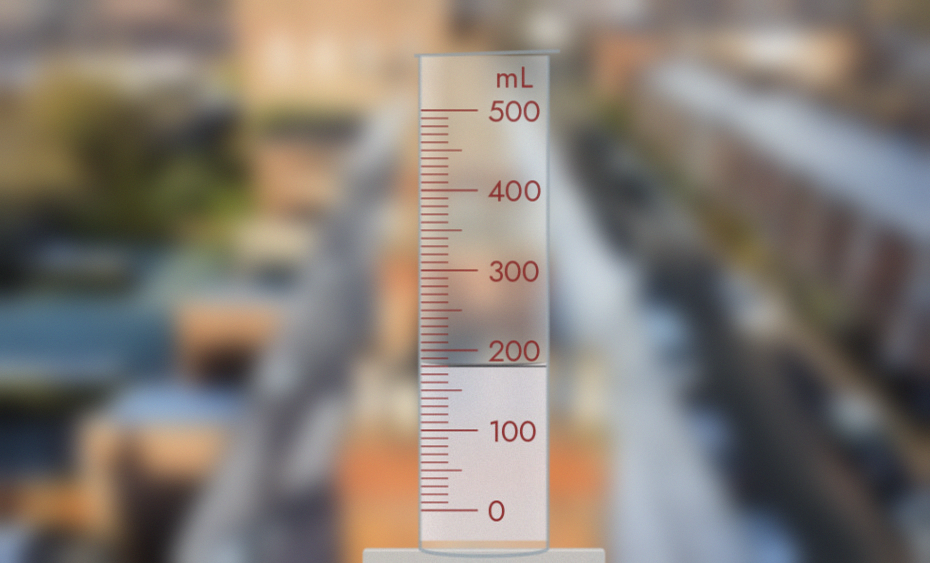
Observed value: {"value": 180, "unit": "mL"}
